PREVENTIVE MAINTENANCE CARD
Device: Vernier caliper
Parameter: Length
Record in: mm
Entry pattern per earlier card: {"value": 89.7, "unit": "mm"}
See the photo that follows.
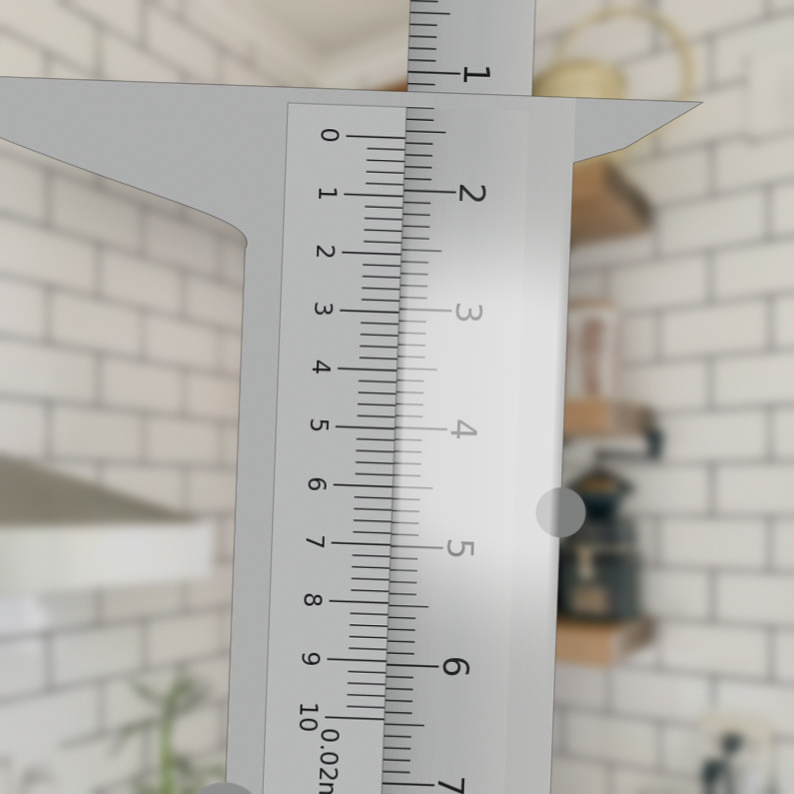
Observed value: {"value": 15.6, "unit": "mm"}
